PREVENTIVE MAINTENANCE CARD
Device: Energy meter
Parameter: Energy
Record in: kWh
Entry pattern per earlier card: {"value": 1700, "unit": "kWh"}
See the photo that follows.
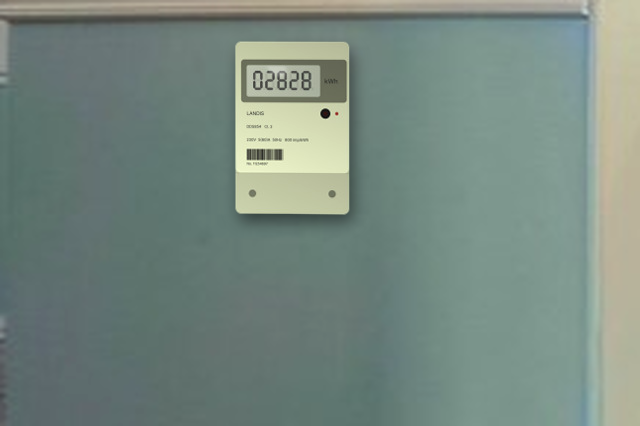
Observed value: {"value": 2828, "unit": "kWh"}
